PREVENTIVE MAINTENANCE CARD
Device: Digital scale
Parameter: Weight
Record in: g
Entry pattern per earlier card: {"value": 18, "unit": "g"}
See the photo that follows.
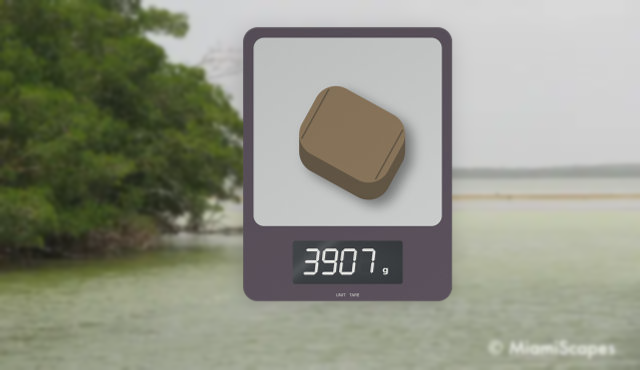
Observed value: {"value": 3907, "unit": "g"}
